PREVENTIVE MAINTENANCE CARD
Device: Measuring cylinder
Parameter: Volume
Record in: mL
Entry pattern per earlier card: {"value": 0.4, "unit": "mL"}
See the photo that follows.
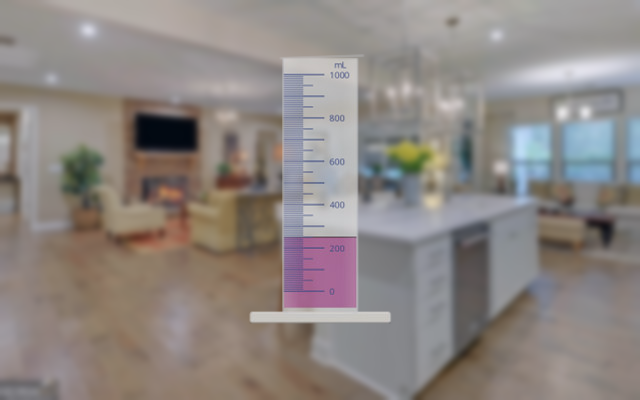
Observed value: {"value": 250, "unit": "mL"}
